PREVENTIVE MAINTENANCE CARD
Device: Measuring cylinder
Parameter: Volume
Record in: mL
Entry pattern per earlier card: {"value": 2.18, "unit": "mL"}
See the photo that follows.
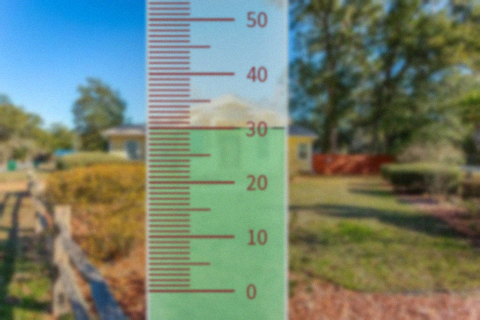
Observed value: {"value": 30, "unit": "mL"}
